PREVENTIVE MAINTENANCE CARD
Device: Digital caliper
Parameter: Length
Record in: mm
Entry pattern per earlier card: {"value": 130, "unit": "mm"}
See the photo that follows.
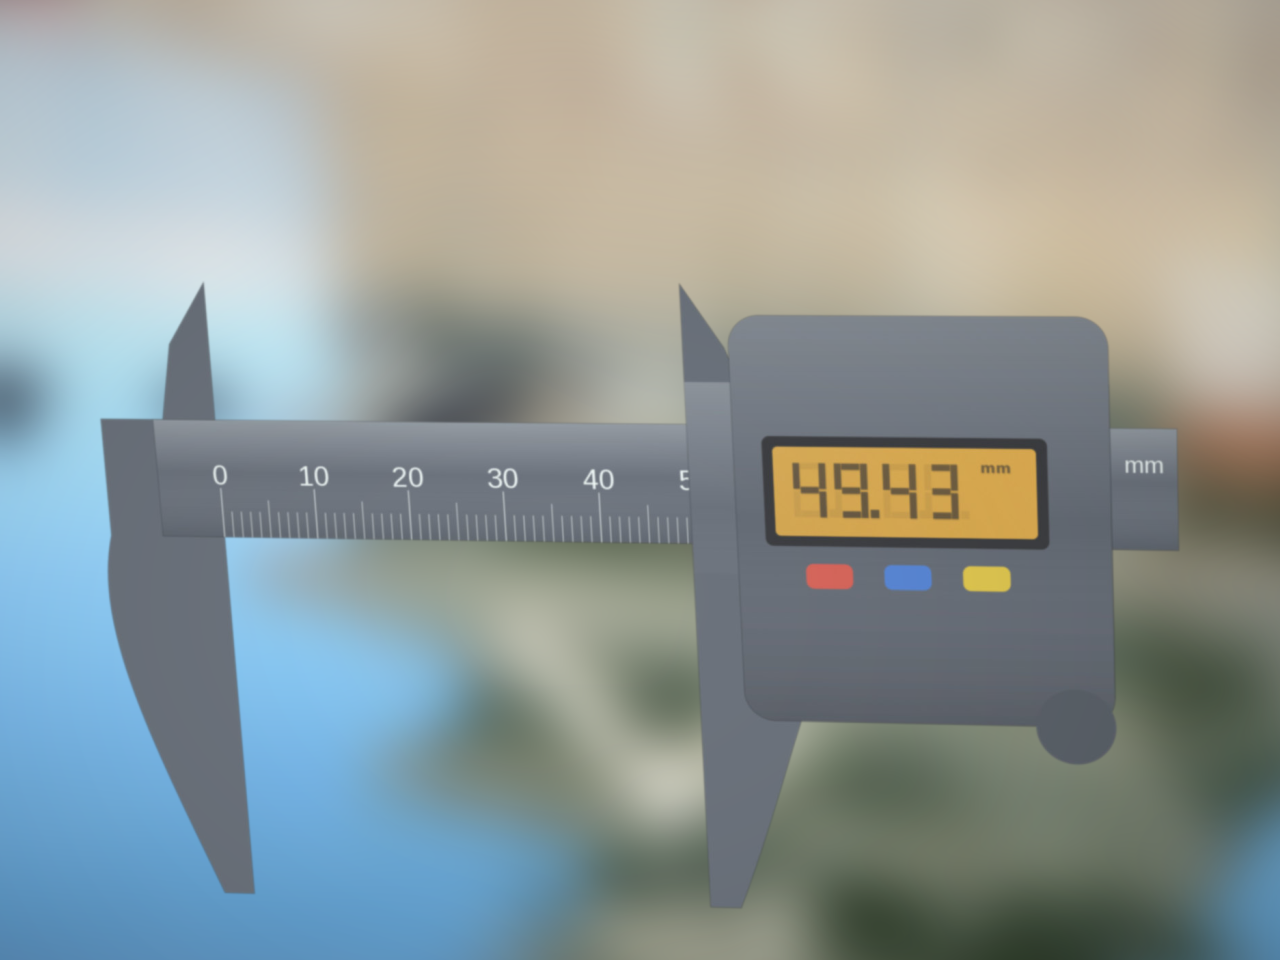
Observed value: {"value": 49.43, "unit": "mm"}
